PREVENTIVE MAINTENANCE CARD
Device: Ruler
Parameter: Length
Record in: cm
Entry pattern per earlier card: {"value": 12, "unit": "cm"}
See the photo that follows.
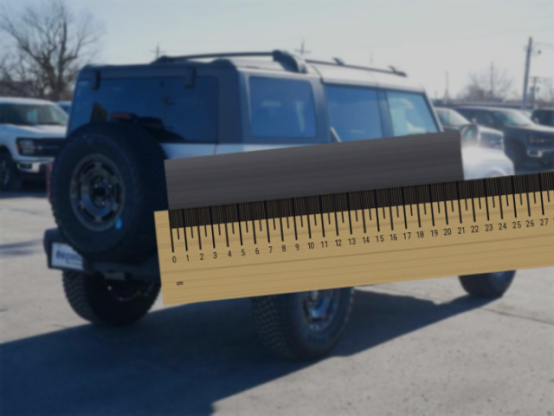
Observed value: {"value": 21.5, "unit": "cm"}
